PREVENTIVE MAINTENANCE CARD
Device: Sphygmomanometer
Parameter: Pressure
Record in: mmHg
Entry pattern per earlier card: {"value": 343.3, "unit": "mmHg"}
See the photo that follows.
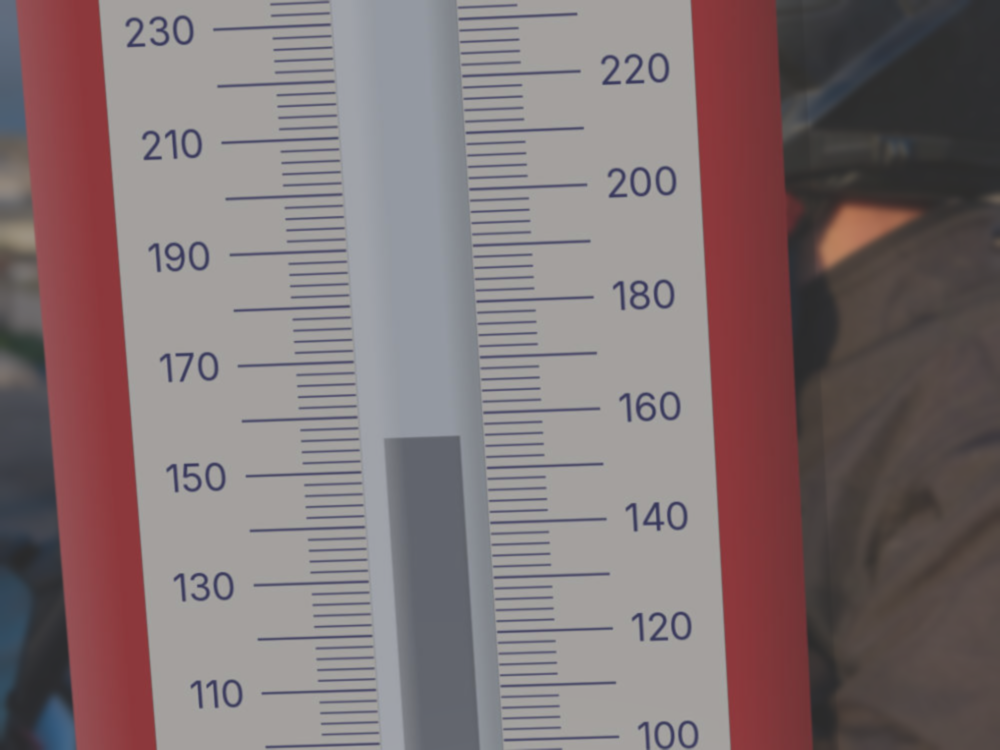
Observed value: {"value": 156, "unit": "mmHg"}
